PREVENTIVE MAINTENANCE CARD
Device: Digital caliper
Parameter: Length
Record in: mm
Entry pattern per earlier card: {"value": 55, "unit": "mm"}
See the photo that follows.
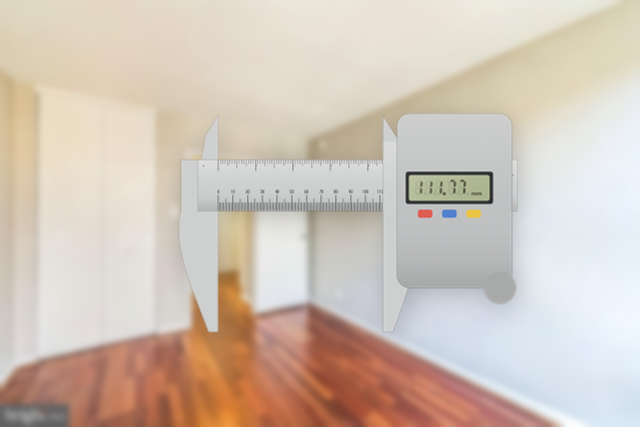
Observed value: {"value": 111.77, "unit": "mm"}
